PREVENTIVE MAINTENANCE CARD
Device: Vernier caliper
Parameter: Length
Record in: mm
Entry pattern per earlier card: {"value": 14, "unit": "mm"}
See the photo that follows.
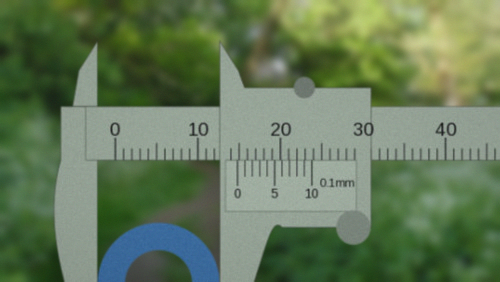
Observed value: {"value": 14.8, "unit": "mm"}
